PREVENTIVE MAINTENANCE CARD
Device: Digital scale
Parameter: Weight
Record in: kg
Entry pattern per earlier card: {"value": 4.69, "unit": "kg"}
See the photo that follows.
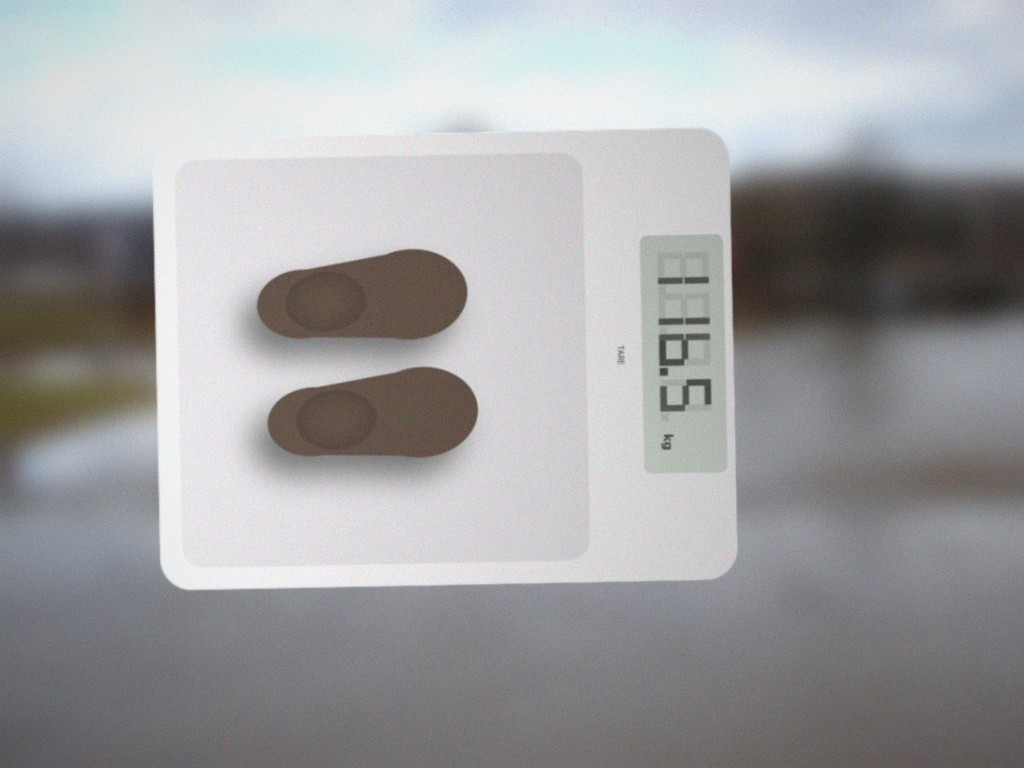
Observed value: {"value": 116.5, "unit": "kg"}
